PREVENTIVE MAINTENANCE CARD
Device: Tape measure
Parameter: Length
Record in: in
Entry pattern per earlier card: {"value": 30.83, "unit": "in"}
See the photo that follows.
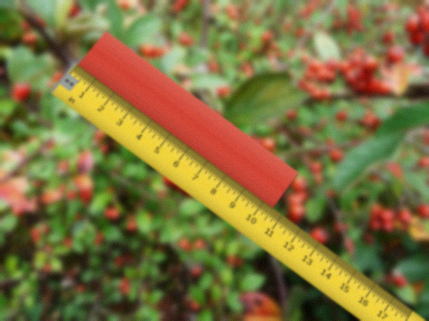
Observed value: {"value": 10.5, "unit": "in"}
